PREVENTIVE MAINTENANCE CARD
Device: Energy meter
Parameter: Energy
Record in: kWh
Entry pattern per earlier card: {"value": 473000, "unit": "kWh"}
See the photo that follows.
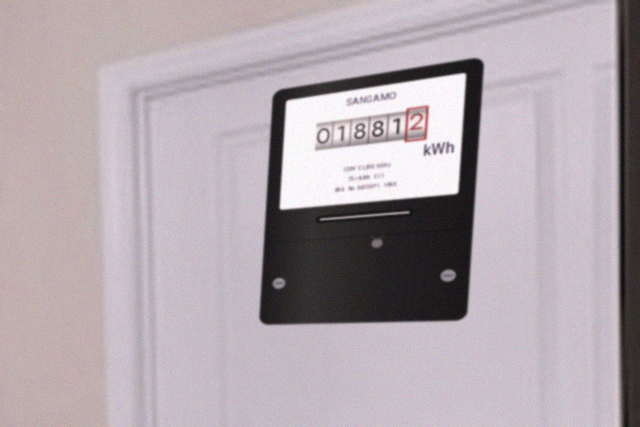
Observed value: {"value": 1881.2, "unit": "kWh"}
